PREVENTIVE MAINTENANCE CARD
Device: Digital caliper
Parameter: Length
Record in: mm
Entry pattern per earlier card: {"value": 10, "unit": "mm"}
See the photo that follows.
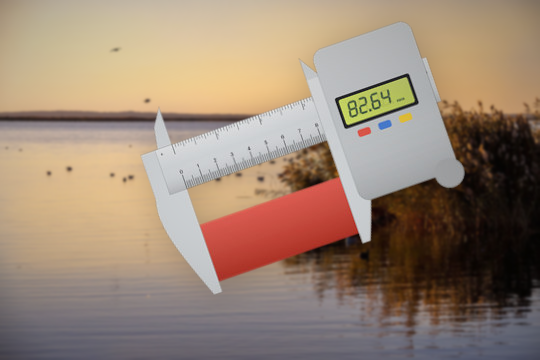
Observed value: {"value": 82.64, "unit": "mm"}
